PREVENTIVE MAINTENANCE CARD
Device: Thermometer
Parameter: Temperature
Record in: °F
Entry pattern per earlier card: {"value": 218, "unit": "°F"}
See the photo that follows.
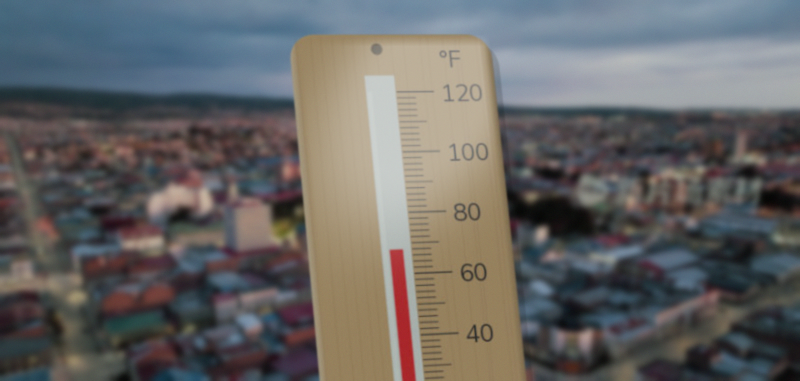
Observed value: {"value": 68, "unit": "°F"}
